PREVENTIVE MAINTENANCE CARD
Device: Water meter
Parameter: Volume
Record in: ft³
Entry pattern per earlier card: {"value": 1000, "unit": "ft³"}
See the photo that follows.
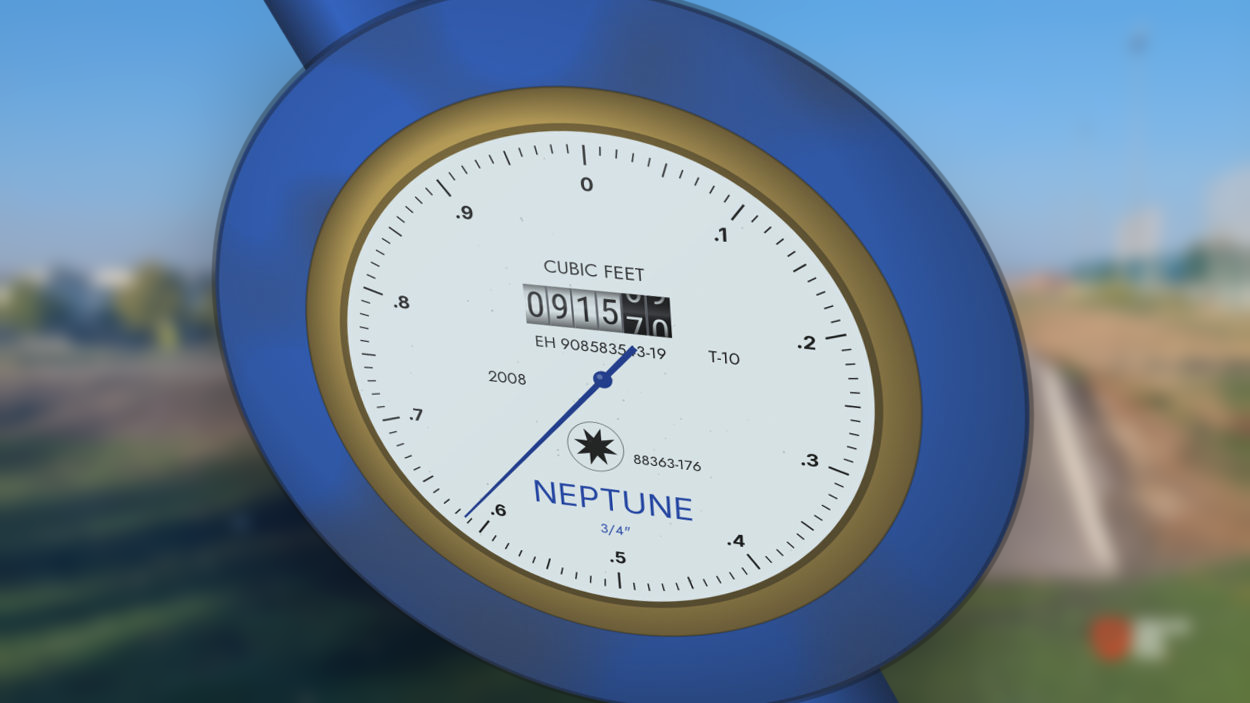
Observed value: {"value": 91569.61, "unit": "ft³"}
